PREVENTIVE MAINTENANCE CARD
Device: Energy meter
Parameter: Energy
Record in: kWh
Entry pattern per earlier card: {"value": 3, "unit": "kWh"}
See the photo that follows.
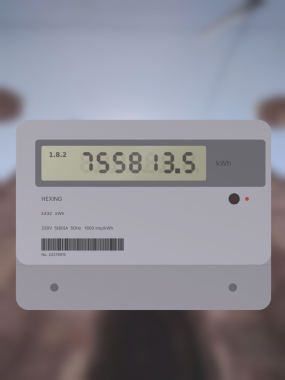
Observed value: {"value": 755813.5, "unit": "kWh"}
